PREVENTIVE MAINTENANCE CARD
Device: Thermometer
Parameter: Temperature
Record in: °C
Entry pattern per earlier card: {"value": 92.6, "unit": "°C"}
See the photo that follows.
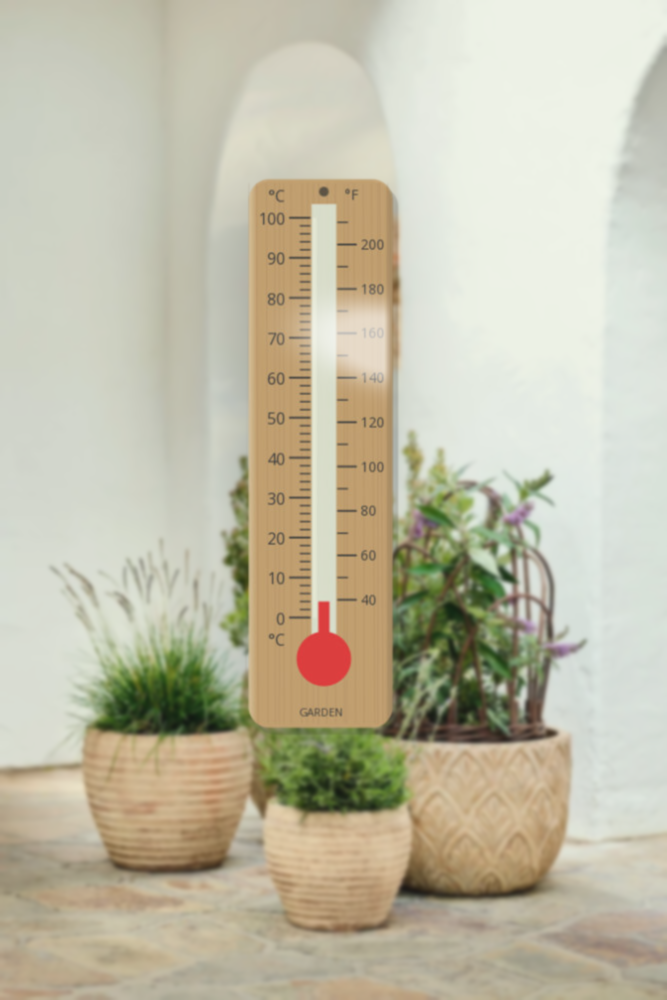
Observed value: {"value": 4, "unit": "°C"}
